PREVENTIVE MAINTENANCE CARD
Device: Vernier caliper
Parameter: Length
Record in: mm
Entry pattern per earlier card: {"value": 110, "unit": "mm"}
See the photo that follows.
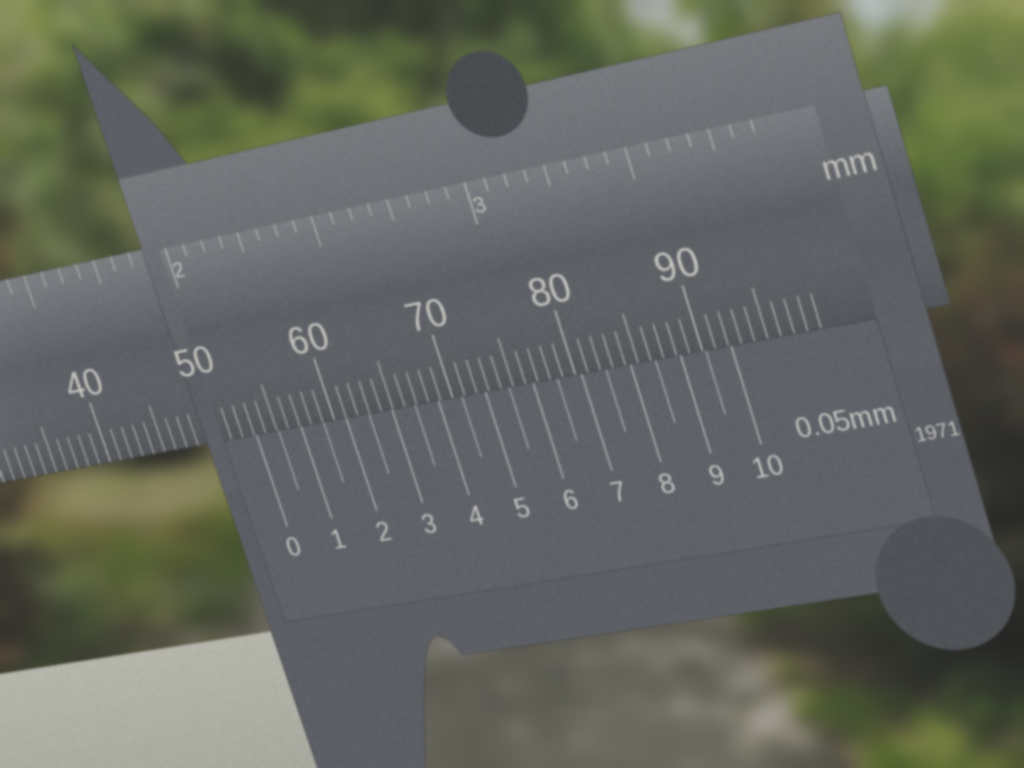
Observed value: {"value": 53.2, "unit": "mm"}
